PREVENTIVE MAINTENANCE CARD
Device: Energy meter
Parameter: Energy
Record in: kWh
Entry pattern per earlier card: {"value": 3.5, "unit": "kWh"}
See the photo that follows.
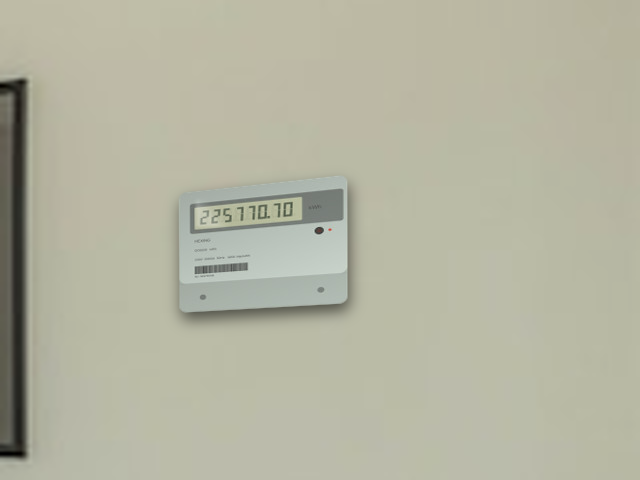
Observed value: {"value": 225770.70, "unit": "kWh"}
